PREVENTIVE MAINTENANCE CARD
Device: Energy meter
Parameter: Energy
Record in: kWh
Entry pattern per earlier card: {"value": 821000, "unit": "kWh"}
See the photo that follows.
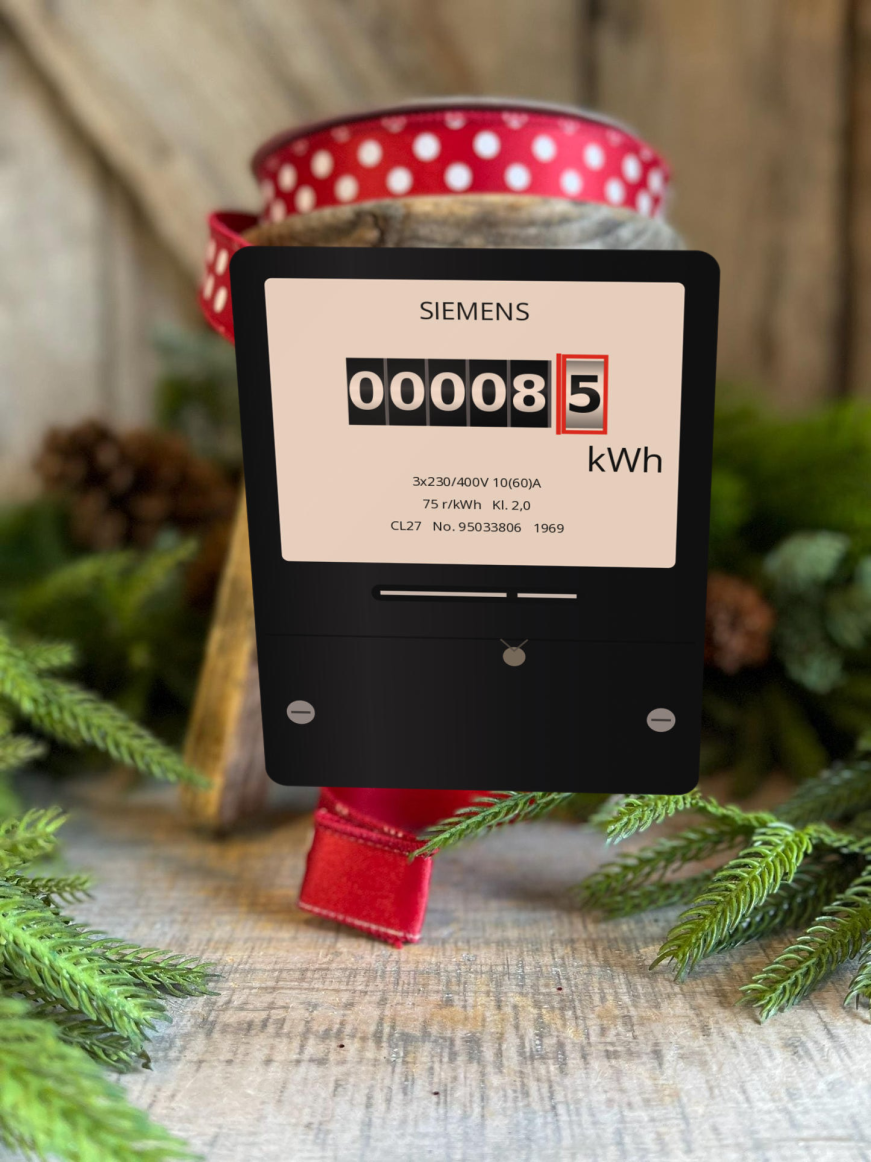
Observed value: {"value": 8.5, "unit": "kWh"}
